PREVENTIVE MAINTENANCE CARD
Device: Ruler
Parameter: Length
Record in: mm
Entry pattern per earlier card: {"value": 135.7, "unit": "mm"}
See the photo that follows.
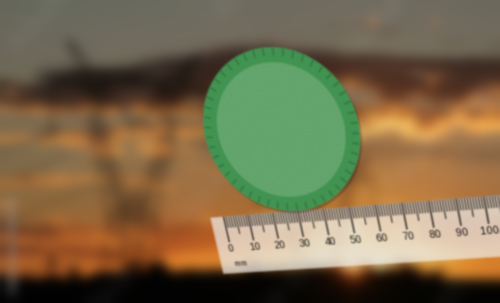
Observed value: {"value": 60, "unit": "mm"}
